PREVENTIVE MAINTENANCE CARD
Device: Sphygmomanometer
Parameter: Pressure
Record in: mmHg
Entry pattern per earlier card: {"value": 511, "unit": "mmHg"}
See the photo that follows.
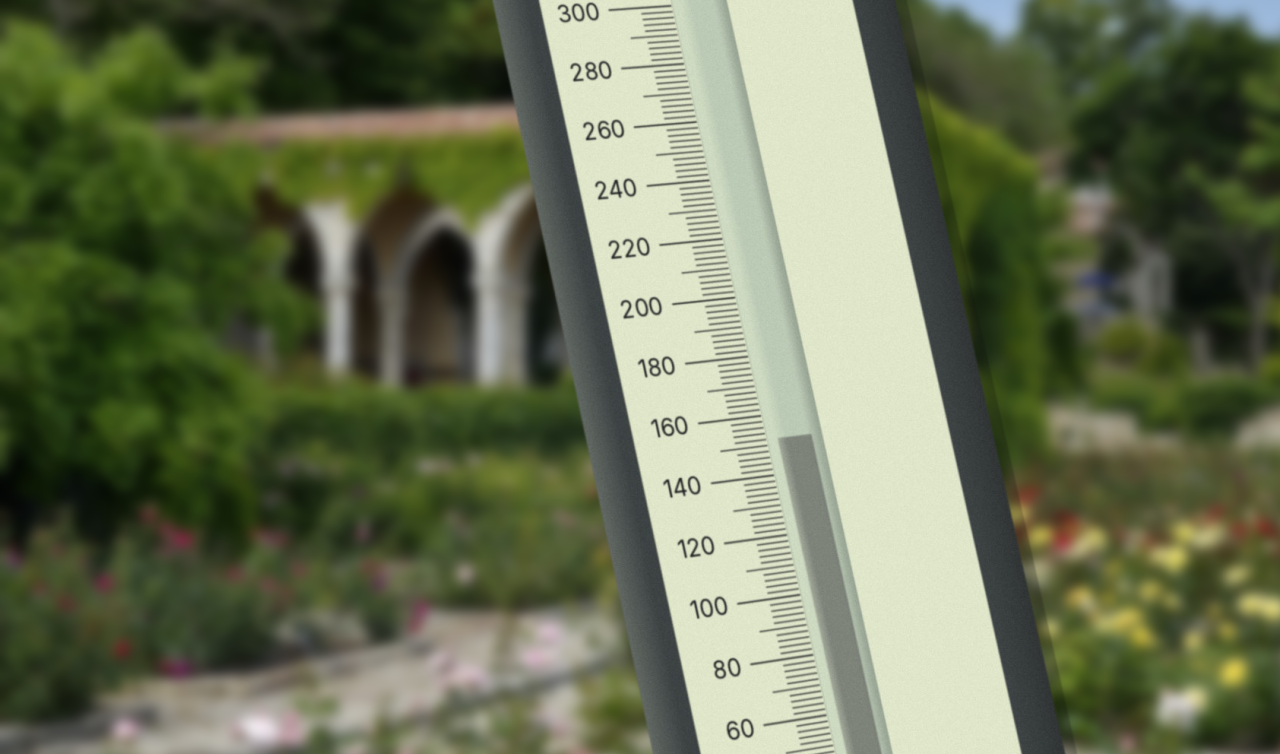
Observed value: {"value": 152, "unit": "mmHg"}
